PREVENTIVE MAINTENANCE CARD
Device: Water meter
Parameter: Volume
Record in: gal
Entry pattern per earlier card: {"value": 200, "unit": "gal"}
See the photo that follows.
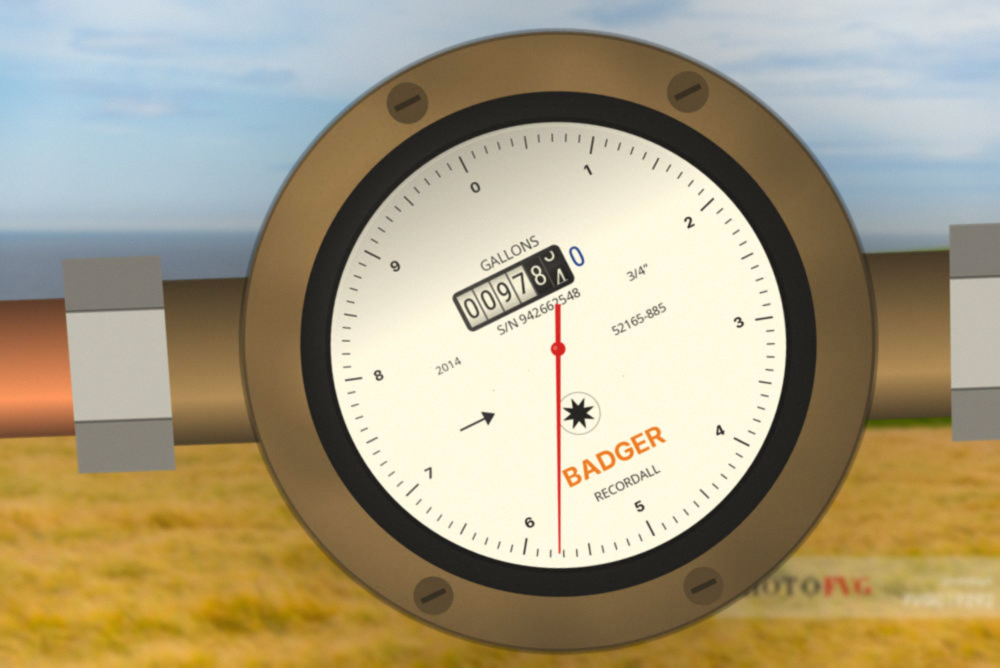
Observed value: {"value": 97835.7, "unit": "gal"}
